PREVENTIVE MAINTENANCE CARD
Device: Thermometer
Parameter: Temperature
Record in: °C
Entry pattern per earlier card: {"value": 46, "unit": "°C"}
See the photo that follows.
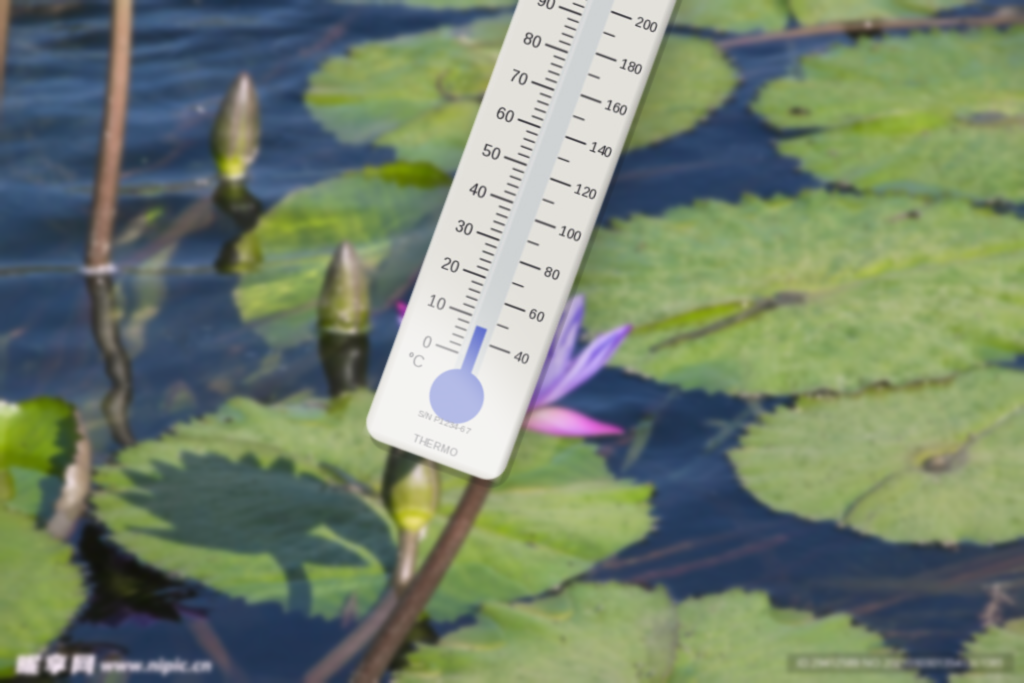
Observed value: {"value": 8, "unit": "°C"}
